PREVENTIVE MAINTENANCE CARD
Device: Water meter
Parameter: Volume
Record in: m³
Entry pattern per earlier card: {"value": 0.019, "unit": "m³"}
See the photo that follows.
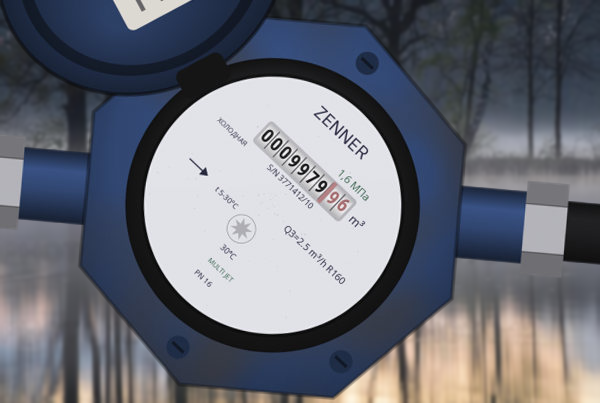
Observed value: {"value": 9979.96, "unit": "m³"}
